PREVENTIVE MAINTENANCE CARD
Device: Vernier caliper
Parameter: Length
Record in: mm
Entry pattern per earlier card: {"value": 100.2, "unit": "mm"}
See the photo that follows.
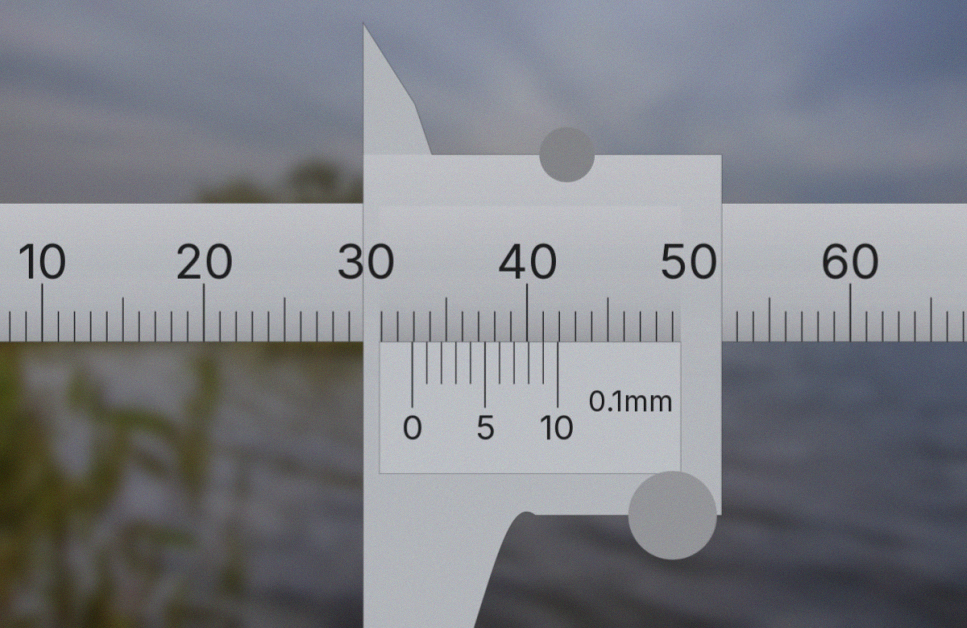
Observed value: {"value": 32.9, "unit": "mm"}
